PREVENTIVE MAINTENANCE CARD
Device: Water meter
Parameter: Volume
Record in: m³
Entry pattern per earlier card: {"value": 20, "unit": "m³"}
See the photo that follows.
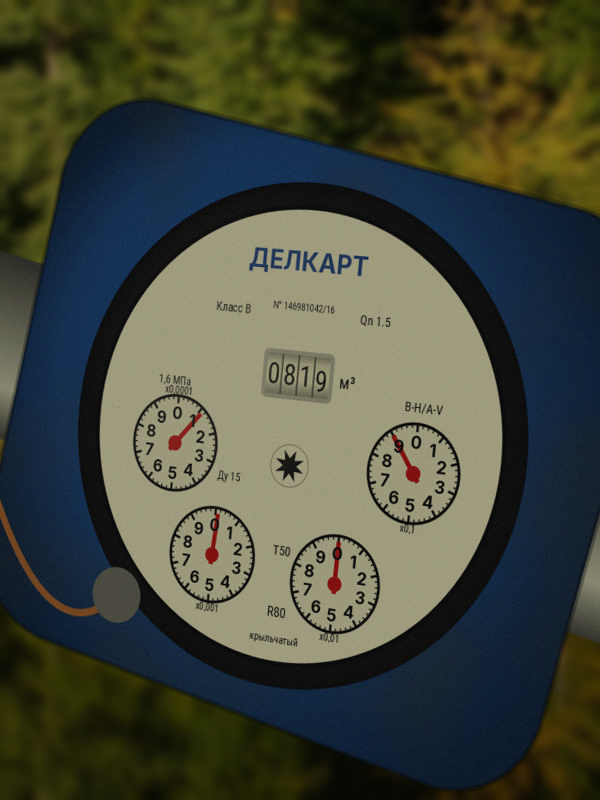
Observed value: {"value": 818.9001, "unit": "m³"}
